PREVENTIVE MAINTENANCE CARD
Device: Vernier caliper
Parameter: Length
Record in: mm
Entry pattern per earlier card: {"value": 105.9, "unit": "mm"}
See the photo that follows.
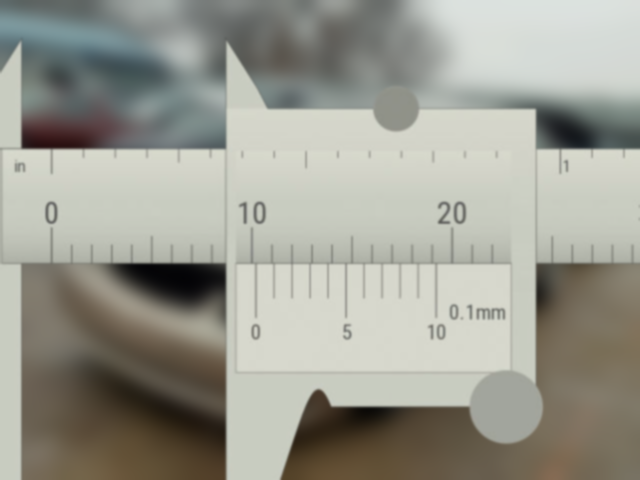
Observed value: {"value": 10.2, "unit": "mm"}
